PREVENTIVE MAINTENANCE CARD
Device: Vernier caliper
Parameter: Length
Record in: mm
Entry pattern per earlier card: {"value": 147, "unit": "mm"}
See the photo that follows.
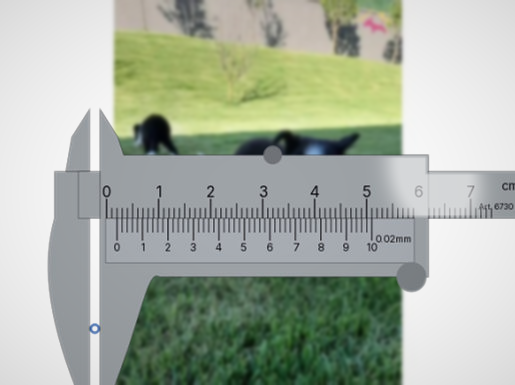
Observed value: {"value": 2.0, "unit": "mm"}
